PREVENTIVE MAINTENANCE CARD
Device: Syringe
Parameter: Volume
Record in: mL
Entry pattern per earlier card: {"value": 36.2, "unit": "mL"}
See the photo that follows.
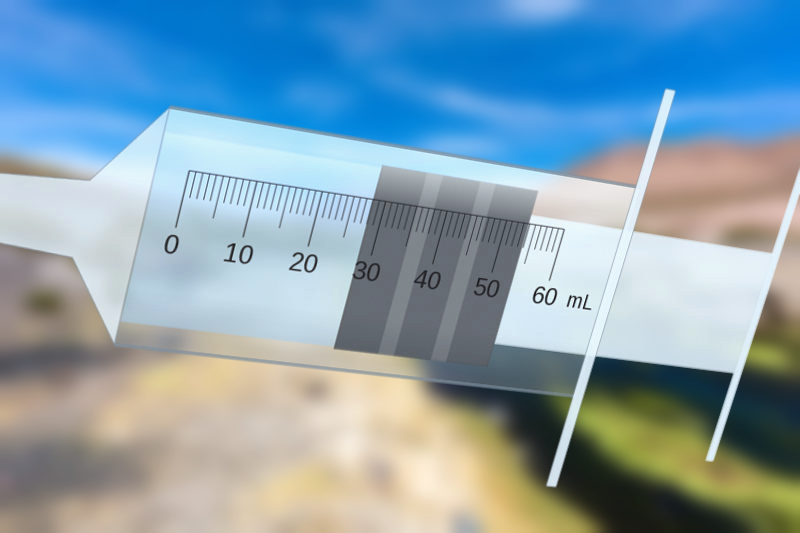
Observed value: {"value": 28, "unit": "mL"}
